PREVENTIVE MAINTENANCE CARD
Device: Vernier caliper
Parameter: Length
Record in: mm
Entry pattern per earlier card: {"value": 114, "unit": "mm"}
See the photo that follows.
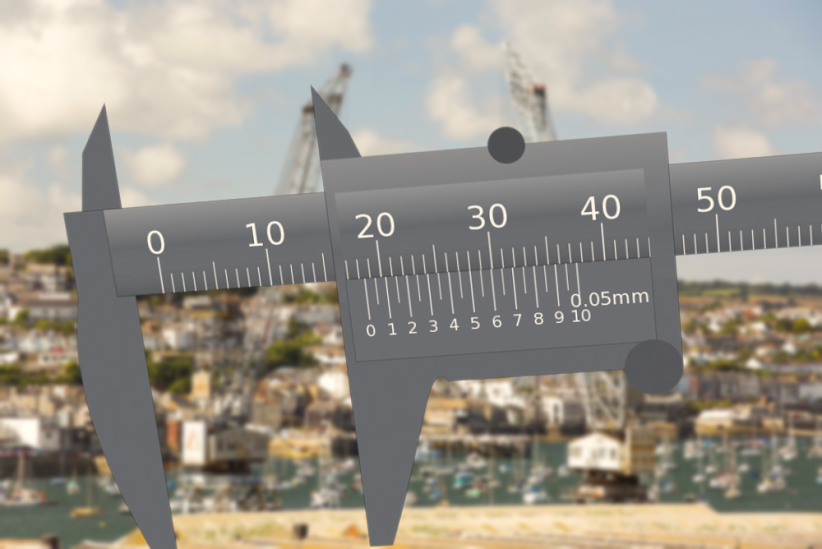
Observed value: {"value": 18.5, "unit": "mm"}
